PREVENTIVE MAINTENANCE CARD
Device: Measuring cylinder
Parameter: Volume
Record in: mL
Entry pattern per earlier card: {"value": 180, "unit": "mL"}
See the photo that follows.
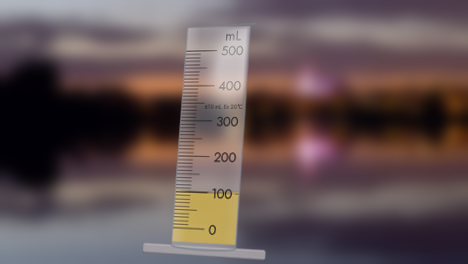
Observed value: {"value": 100, "unit": "mL"}
